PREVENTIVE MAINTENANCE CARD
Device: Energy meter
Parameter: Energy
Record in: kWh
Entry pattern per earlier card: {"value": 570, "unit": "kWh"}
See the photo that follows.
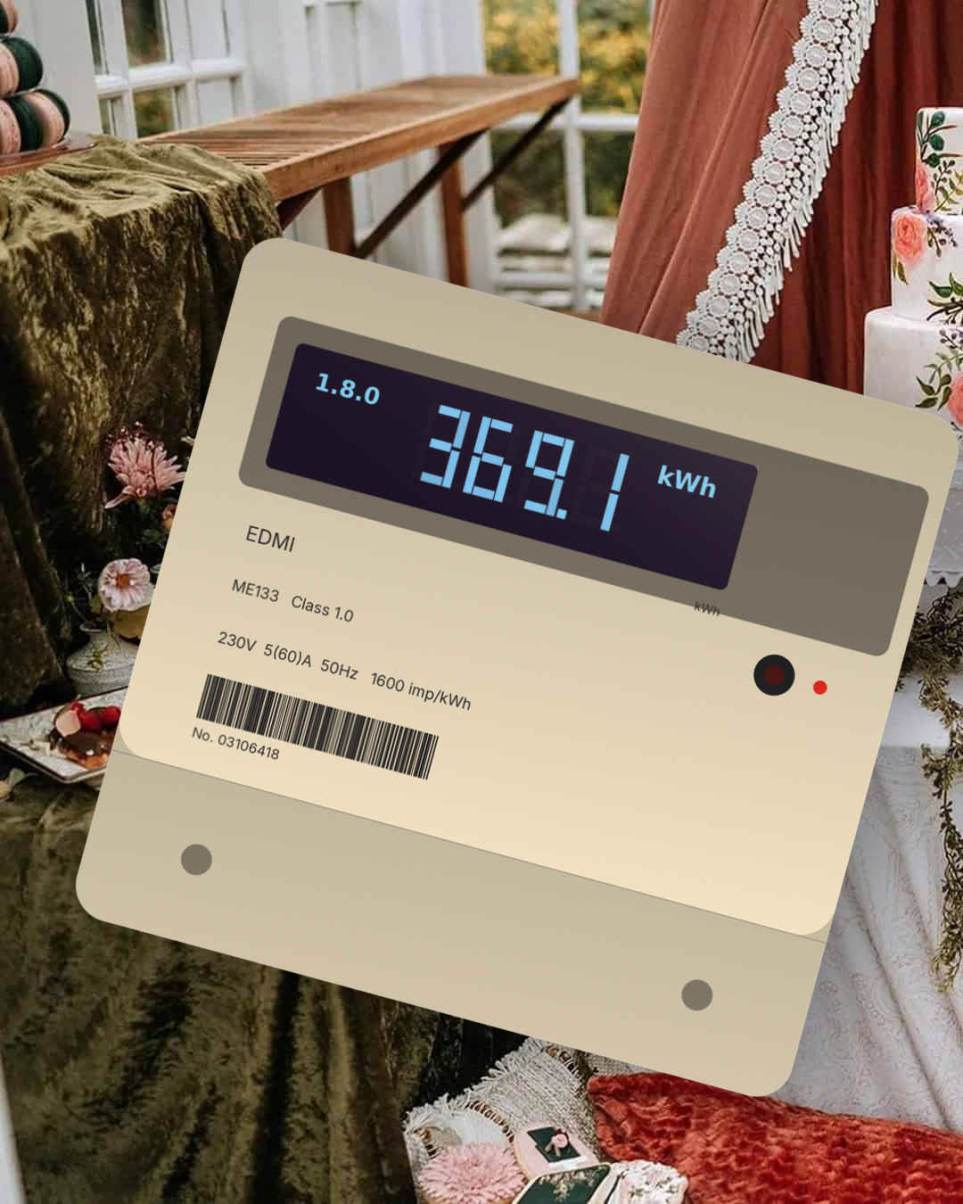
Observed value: {"value": 369.1, "unit": "kWh"}
